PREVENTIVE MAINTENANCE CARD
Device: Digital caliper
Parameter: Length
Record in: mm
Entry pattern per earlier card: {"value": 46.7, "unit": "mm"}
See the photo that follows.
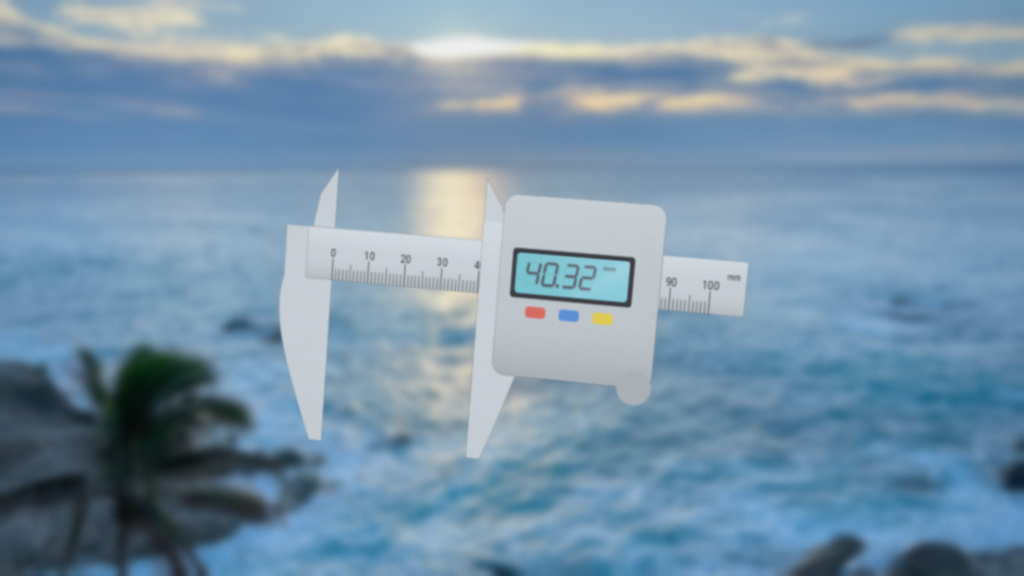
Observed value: {"value": 40.32, "unit": "mm"}
